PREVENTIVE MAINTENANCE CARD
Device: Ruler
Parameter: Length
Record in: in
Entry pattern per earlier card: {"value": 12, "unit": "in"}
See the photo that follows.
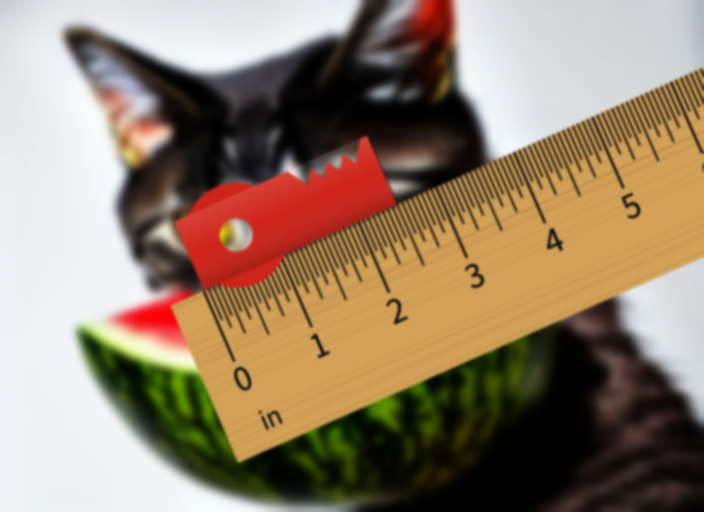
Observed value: {"value": 2.5, "unit": "in"}
